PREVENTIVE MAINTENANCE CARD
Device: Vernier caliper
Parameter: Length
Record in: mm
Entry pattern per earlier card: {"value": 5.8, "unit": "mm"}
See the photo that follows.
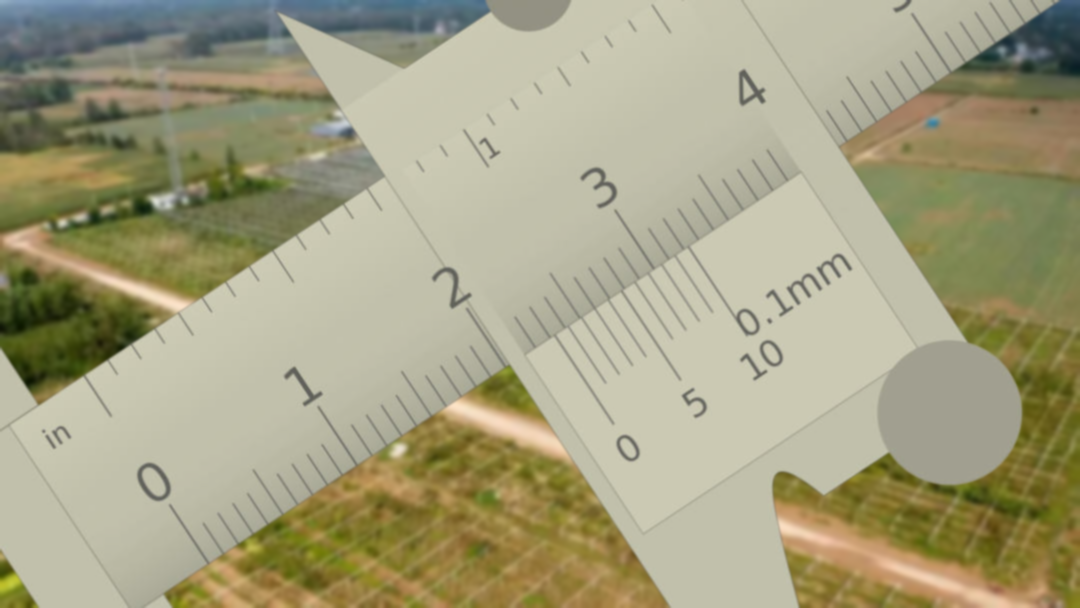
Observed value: {"value": 23.3, "unit": "mm"}
